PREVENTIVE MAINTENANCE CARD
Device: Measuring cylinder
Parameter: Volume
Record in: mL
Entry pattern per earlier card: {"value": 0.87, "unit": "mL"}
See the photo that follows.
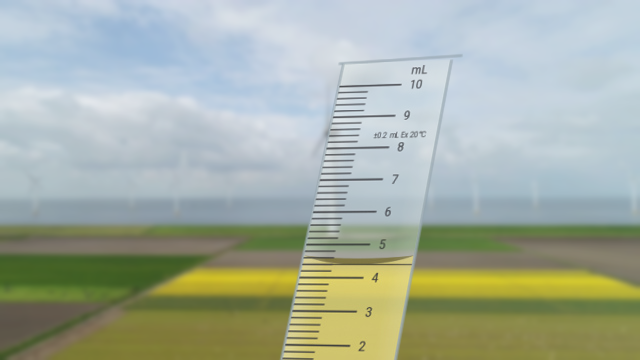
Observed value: {"value": 4.4, "unit": "mL"}
